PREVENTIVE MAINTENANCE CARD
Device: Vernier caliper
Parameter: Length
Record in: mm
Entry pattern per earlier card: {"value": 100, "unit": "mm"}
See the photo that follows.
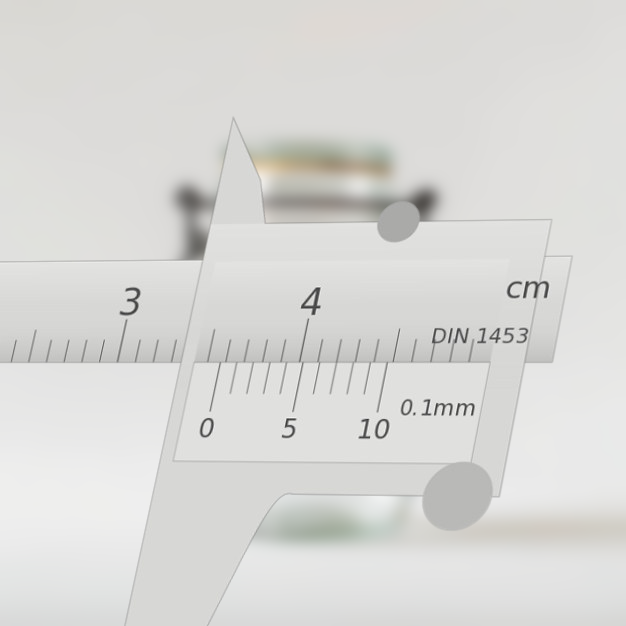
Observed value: {"value": 35.7, "unit": "mm"}
